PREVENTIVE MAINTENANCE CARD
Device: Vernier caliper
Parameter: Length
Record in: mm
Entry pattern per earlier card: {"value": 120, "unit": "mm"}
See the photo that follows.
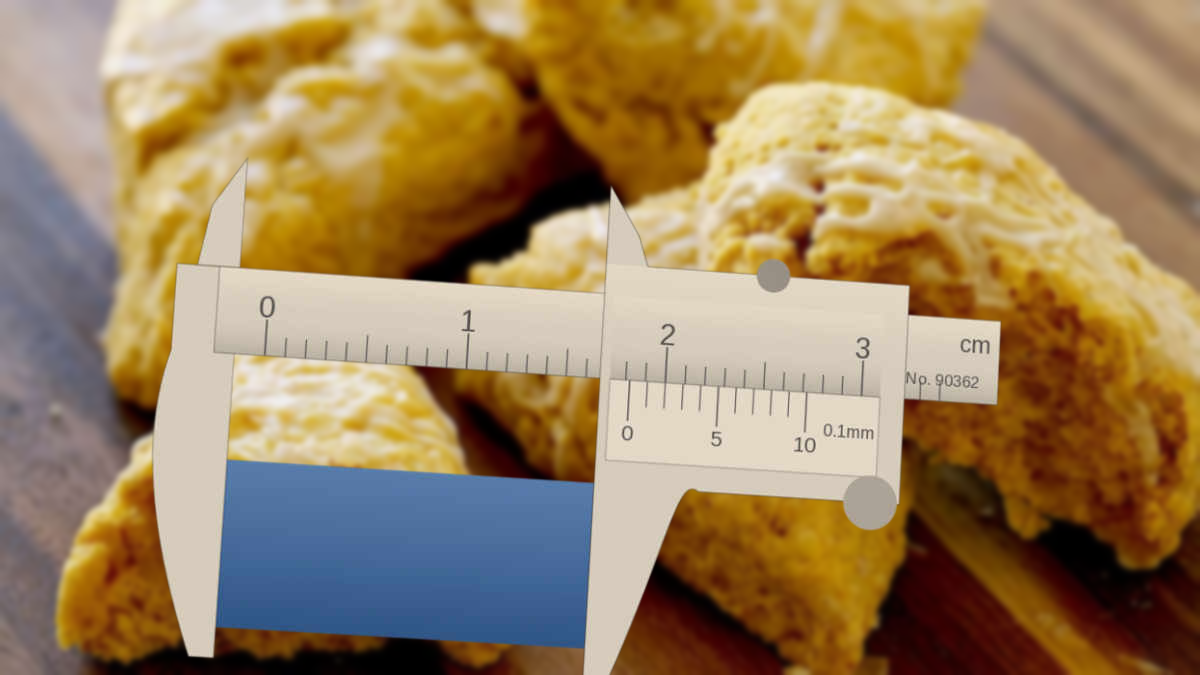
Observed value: {"value": 18.2, "unit": "mm"}
